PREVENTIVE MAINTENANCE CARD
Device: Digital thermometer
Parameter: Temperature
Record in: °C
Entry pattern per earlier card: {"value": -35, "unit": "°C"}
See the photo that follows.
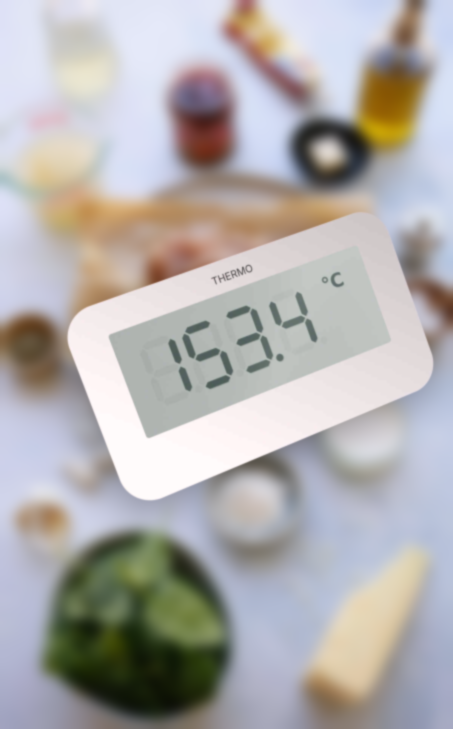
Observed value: {"value": 153.4, "unit": "°C"}
